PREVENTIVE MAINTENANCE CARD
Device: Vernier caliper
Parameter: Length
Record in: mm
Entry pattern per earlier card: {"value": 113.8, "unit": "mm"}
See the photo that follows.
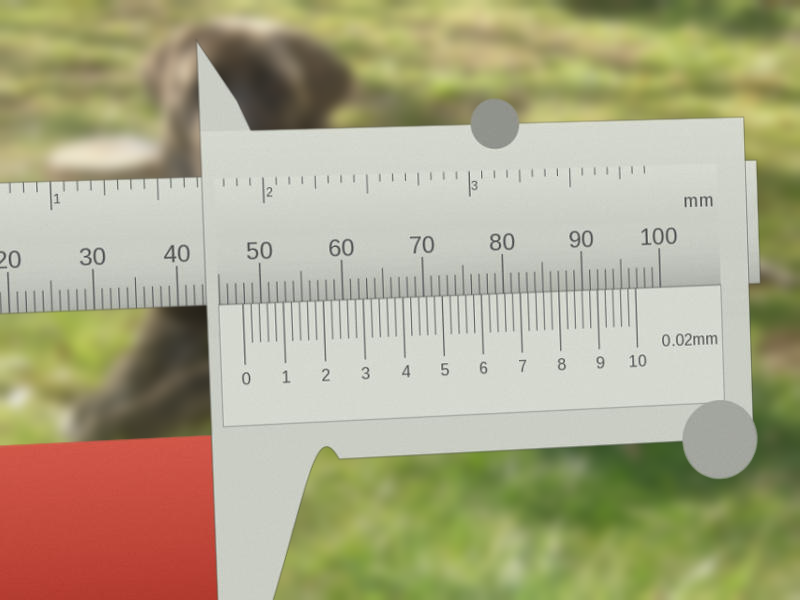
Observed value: {"value": 47.8, "unit": "mm"}
